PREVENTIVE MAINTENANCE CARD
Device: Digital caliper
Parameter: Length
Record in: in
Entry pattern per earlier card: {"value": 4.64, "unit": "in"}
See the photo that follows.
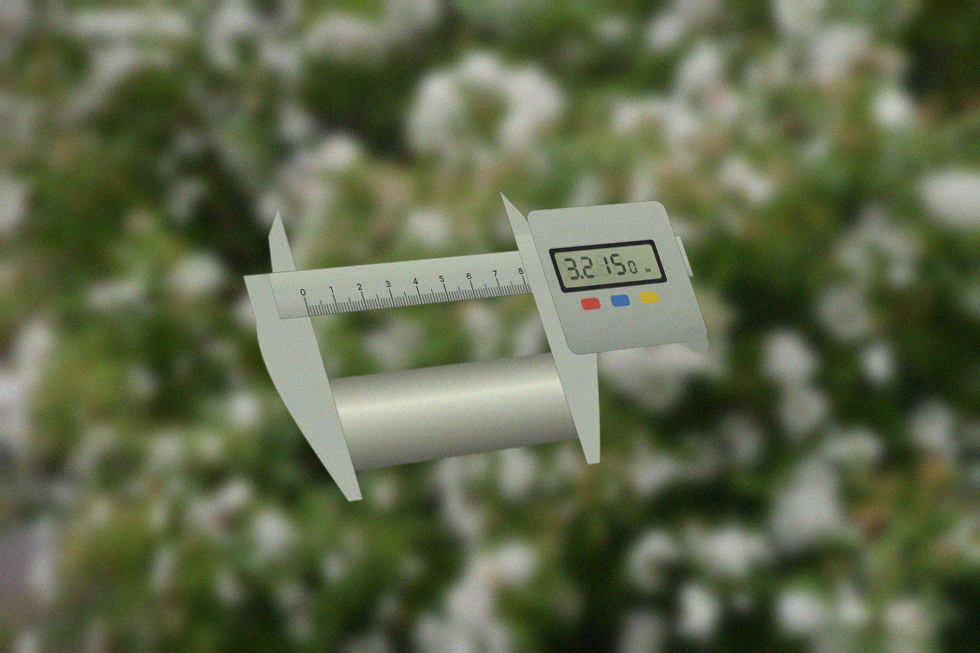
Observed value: {"value": 3.2150, "unit": "in"}
